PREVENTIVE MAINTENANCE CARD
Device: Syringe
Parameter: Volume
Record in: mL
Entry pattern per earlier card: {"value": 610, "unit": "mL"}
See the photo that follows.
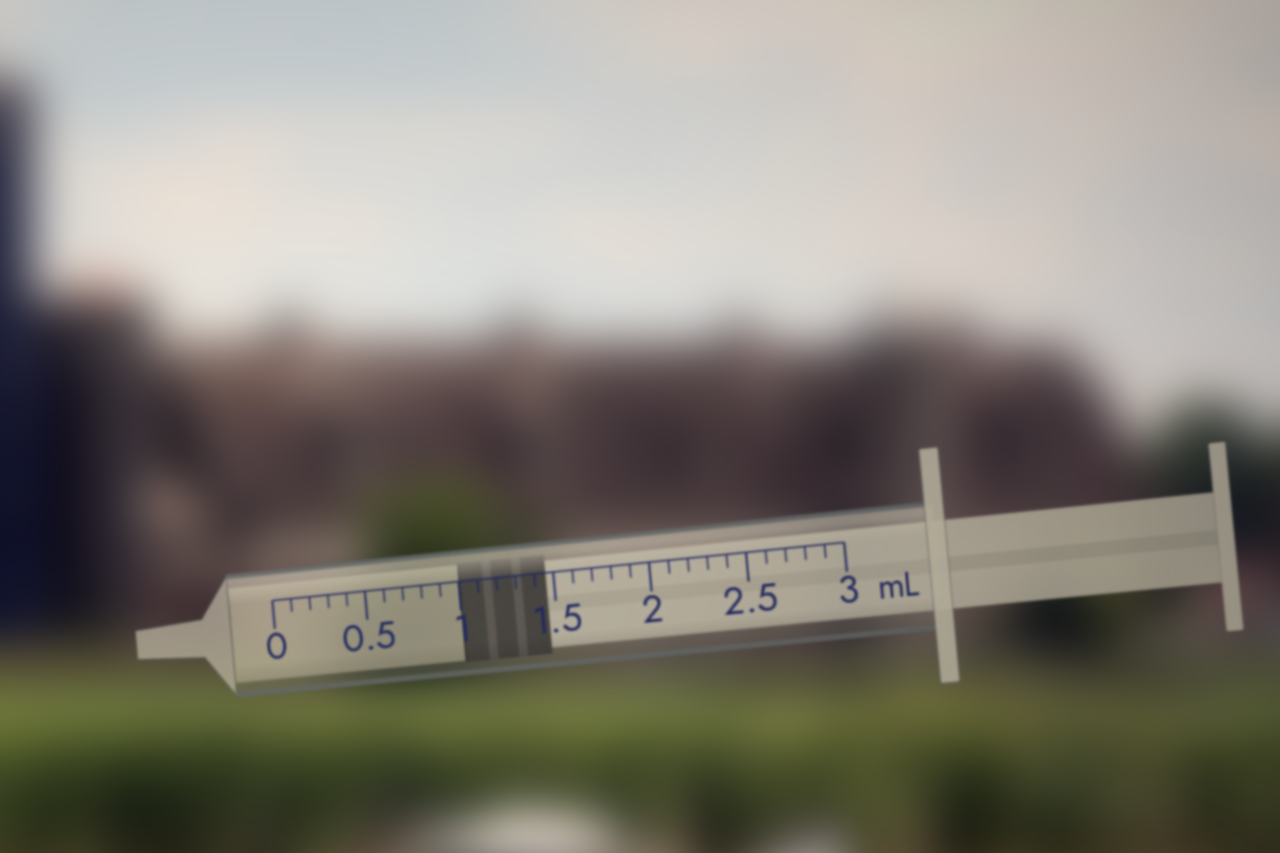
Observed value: {"value": 1, "unit": "mL"}
